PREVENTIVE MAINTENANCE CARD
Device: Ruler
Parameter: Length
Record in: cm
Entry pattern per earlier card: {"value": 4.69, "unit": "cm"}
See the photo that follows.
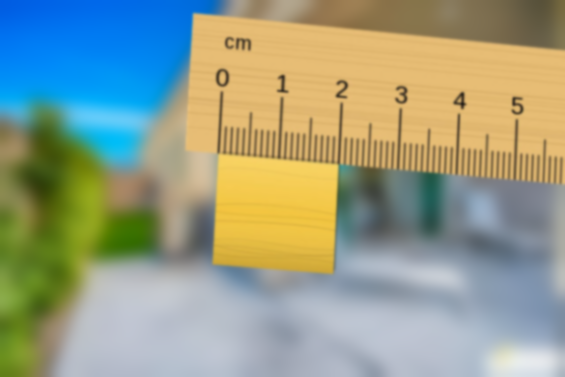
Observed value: {"value": 2, "unit": "cm"}
